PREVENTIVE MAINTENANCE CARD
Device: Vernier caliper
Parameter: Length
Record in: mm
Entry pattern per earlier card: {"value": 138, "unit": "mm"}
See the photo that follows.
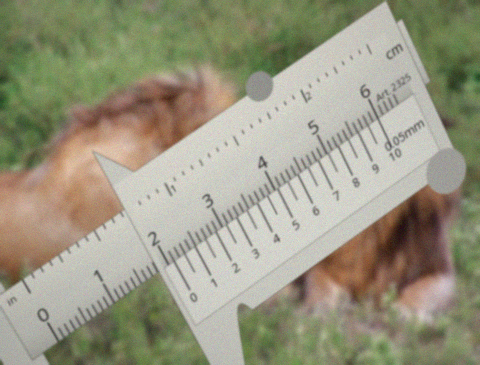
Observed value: {"value": 21.0, "unit": "mm"}
